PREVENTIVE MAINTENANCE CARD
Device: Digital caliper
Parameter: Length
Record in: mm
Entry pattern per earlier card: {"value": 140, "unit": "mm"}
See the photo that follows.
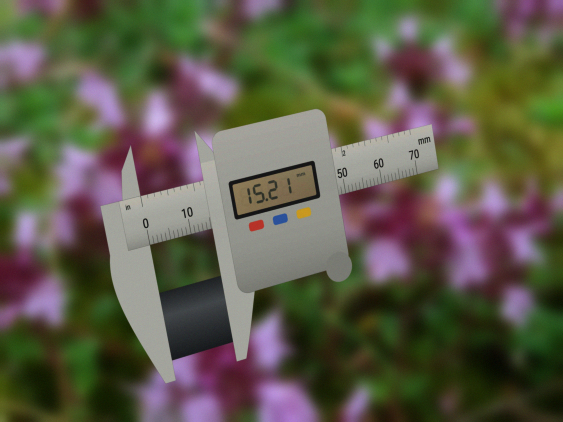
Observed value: {"value": 15.21, "unit": "mm"}
